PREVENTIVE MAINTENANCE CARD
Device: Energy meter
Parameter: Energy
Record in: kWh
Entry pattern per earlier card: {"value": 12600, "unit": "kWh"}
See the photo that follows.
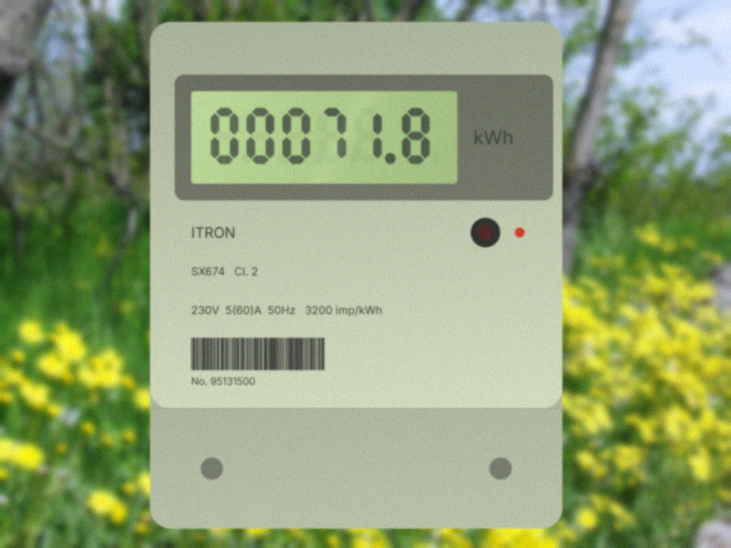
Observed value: {"value": 71.8, "unit": "kWh"}
